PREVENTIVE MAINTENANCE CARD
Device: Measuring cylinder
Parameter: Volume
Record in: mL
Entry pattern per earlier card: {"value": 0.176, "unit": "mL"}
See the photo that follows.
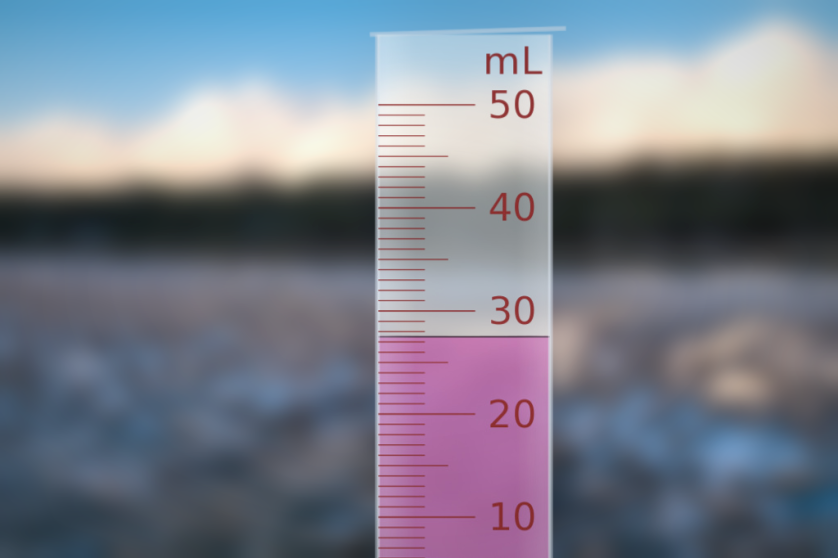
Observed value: {"value": 27.5, "unit": "mL"}
